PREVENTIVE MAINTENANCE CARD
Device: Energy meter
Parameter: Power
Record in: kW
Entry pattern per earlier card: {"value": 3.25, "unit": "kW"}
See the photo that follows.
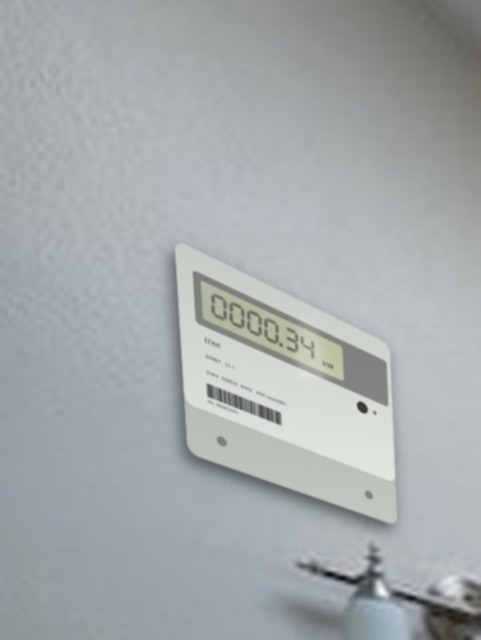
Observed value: {"value": 0.34, "unit": "kW"}
